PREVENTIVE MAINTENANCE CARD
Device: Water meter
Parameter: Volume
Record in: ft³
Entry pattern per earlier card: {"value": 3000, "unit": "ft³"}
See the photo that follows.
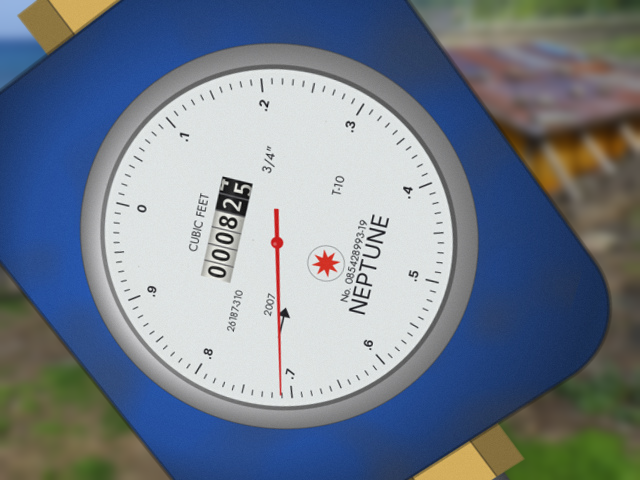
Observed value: {"value": 824.71, "unit": "ft³"}
